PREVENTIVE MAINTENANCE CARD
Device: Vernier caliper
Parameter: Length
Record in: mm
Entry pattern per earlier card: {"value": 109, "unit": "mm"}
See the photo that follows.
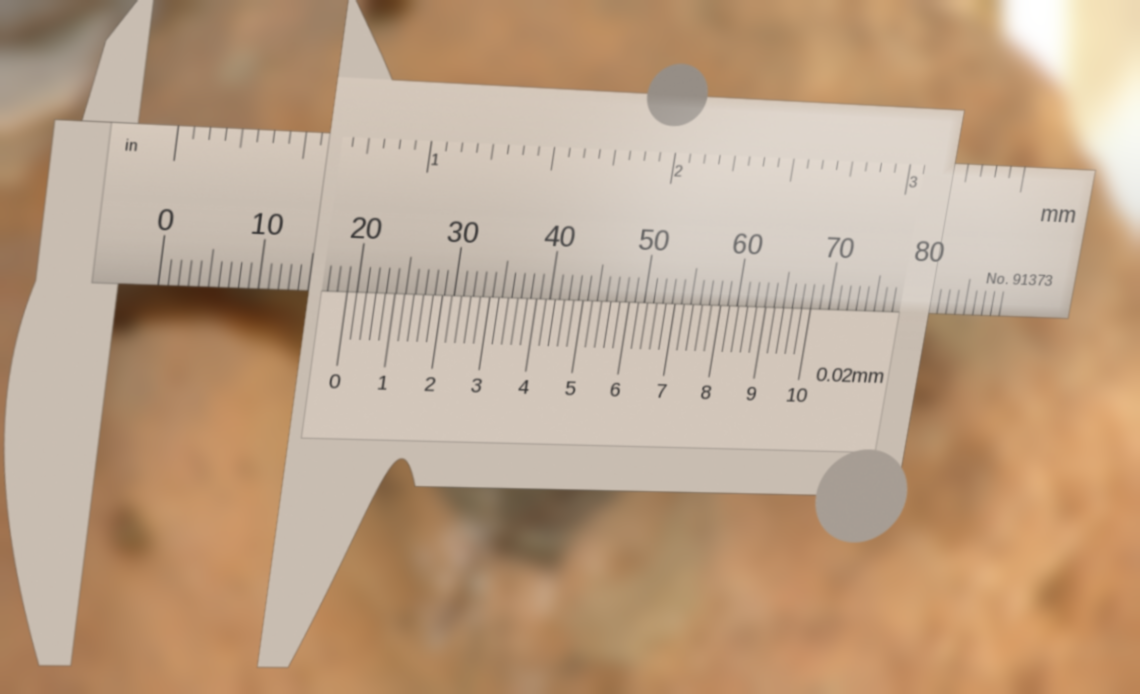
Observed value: {"value": 19.0, "unit": "mm"}
